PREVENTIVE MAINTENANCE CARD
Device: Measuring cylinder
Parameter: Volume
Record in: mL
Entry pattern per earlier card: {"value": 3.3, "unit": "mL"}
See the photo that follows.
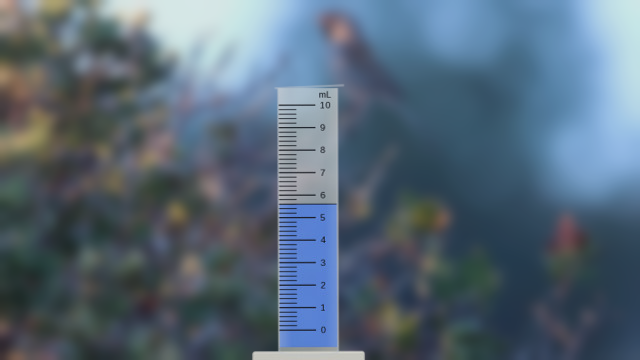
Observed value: {"value": 5.6, "unit": "mL"}
